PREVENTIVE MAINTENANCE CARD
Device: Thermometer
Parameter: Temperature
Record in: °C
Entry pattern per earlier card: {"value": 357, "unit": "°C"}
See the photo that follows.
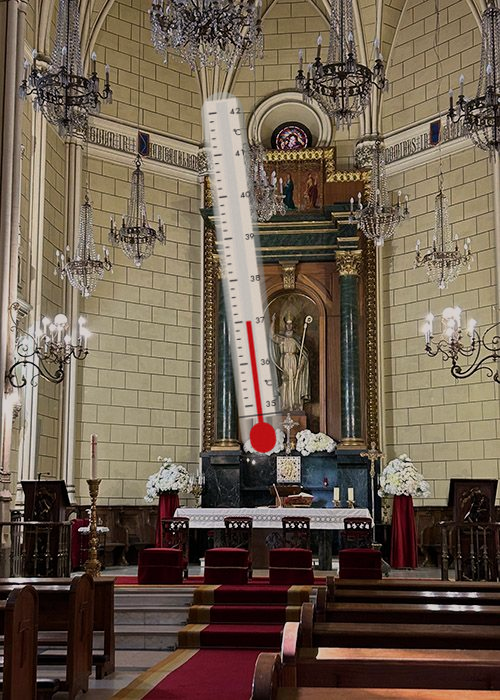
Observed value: {"value": 37, "unit": "°C"}
